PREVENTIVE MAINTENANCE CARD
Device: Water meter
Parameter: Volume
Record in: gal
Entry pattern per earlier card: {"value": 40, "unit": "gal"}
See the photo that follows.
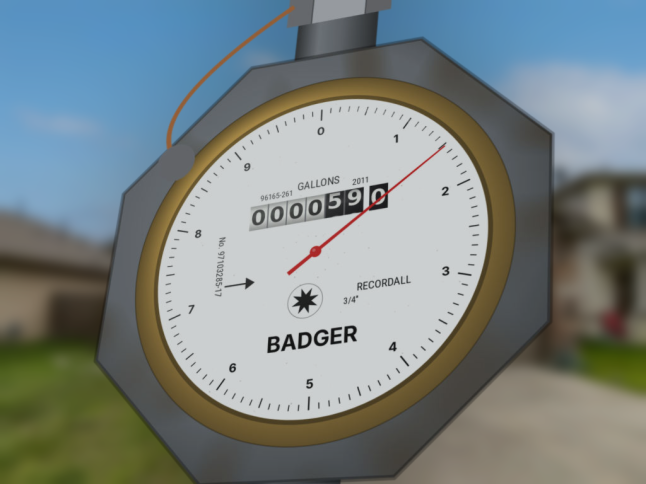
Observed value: {"value": 591.5, "unit": "gal"}
